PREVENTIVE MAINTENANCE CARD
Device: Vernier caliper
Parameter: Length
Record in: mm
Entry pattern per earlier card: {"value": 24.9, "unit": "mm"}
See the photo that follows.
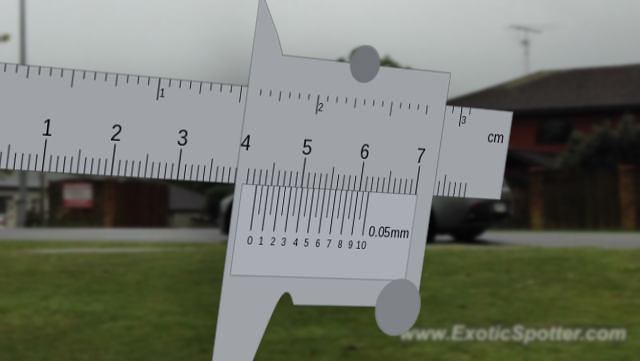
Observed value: {"value": 42.6, "unit": "mm"}
